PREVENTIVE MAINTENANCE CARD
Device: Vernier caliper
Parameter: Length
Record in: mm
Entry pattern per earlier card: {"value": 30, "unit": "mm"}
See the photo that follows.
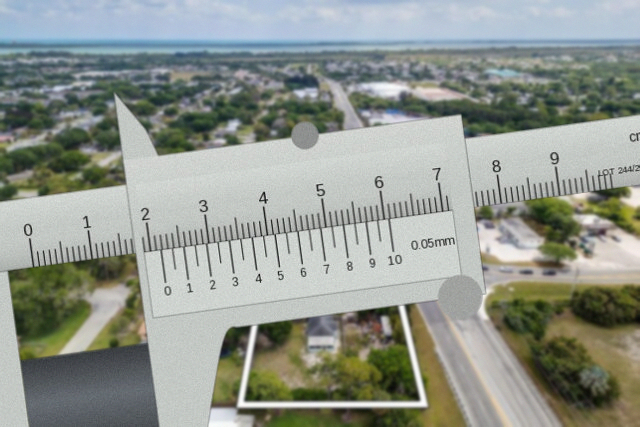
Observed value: {"value": 21.8, "unit": "mm"}
